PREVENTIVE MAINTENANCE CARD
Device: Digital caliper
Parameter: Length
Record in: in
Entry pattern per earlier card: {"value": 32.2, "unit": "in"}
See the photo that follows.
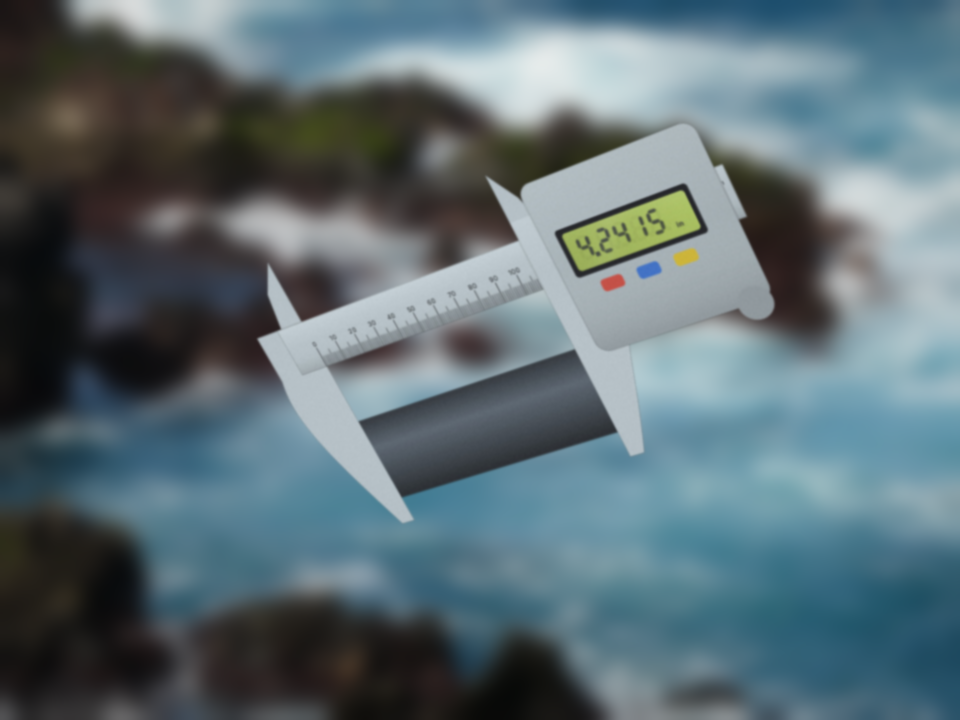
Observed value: {"value": 4.2415, "unit": "in"}
